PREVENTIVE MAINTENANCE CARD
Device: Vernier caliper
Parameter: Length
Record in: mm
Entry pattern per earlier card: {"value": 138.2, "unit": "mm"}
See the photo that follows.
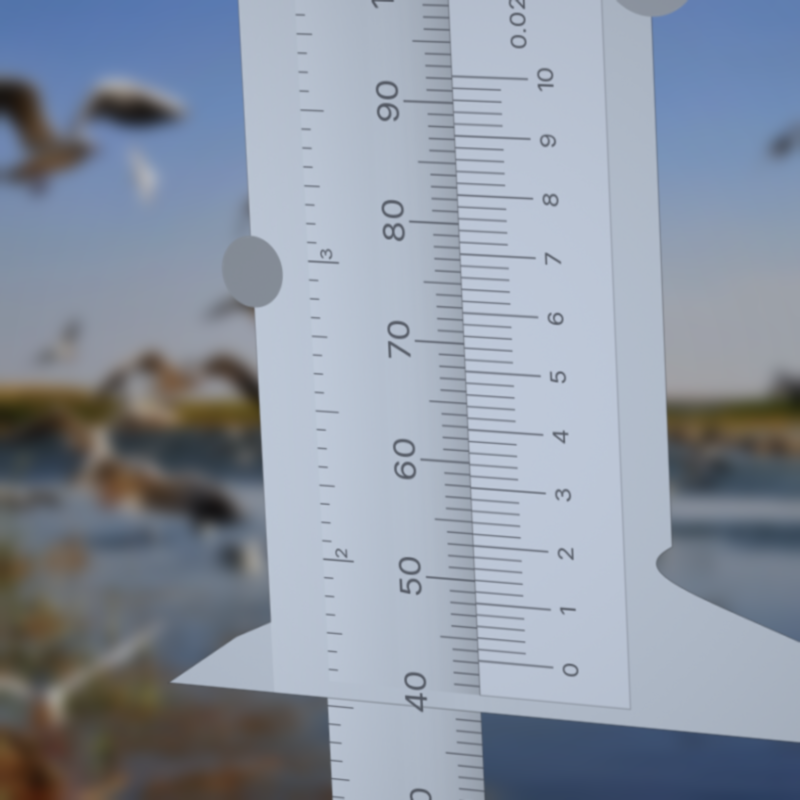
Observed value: {"value": 43.2, "unit": "mm"}
